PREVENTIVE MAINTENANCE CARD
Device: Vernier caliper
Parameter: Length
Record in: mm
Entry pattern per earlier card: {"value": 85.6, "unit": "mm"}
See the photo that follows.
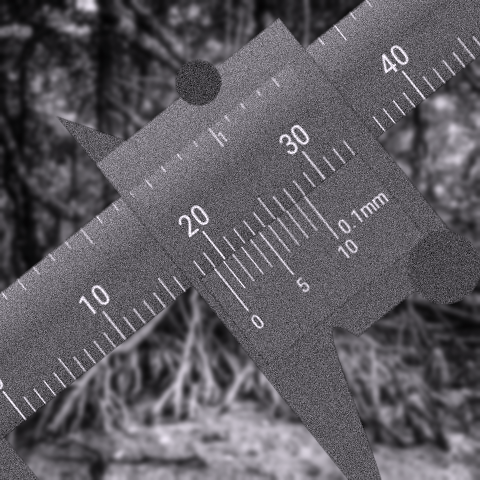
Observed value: {"value": 18.9, "unit": "mm"}
